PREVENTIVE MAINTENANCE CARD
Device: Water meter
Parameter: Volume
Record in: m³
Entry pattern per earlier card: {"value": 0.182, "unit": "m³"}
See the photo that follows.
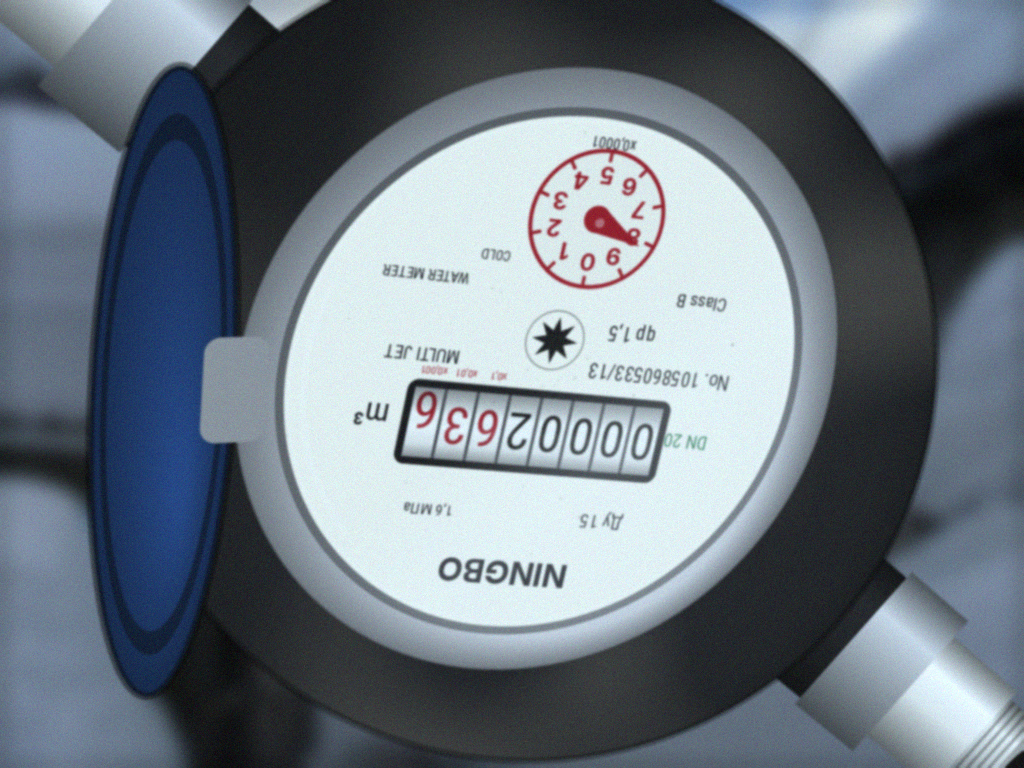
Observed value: {"value": 2.6358, "unit": "m³"}
